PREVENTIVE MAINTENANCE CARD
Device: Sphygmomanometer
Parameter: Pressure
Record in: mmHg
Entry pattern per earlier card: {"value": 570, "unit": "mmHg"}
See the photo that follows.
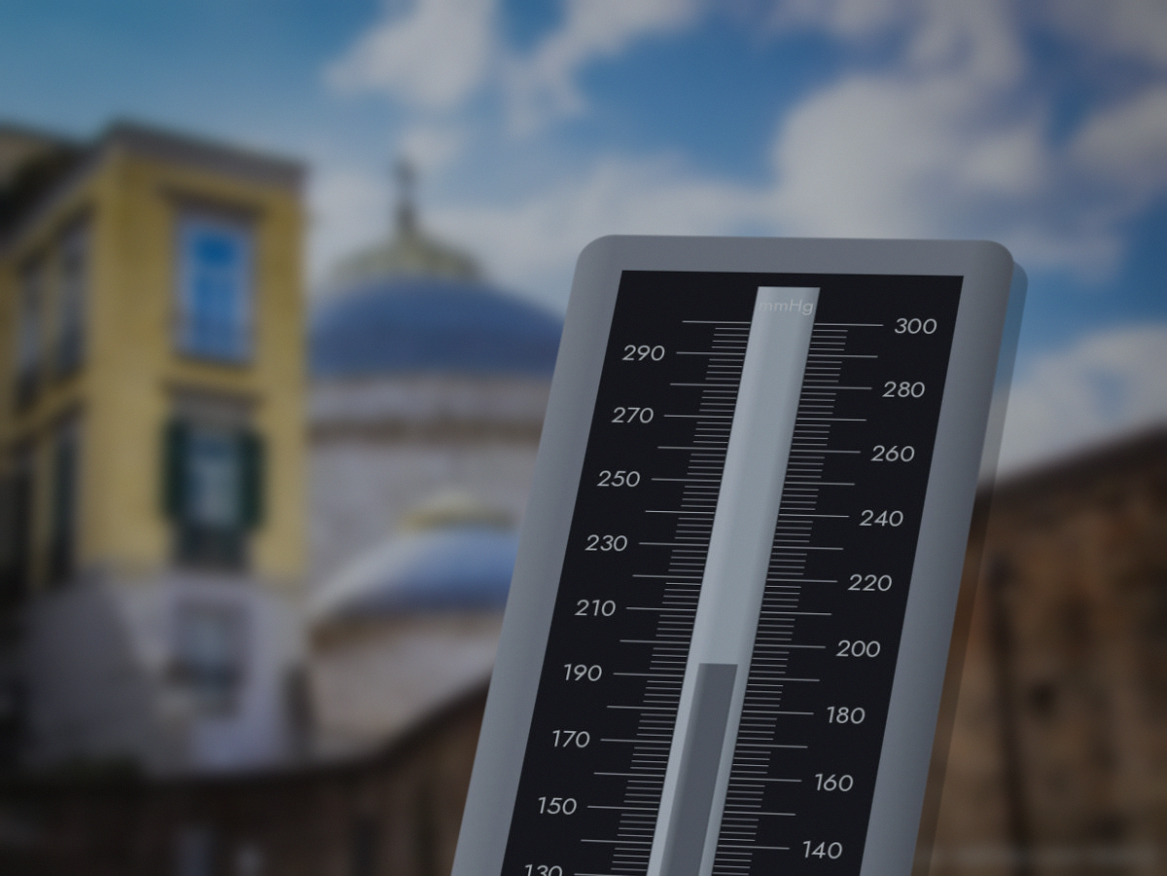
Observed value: {"value": 194, "unit": "mmHg"}
